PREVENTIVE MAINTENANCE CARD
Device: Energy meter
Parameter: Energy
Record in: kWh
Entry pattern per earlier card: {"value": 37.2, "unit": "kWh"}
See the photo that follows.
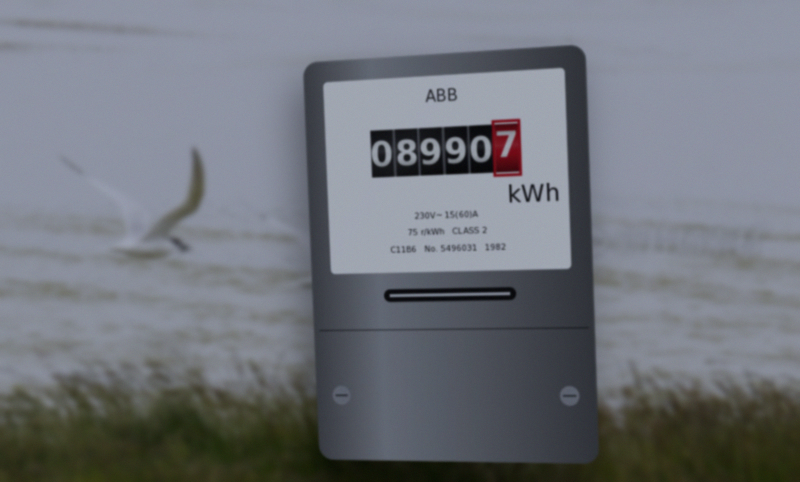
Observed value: {"value": 8990.7, "unit": "kWh"}
